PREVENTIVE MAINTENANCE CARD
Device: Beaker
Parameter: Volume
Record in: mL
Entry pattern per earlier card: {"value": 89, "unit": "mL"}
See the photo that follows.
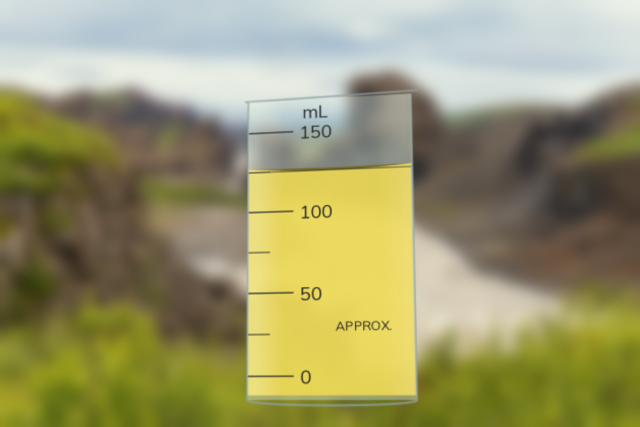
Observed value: {"value": 125, "unit": "mL"}
